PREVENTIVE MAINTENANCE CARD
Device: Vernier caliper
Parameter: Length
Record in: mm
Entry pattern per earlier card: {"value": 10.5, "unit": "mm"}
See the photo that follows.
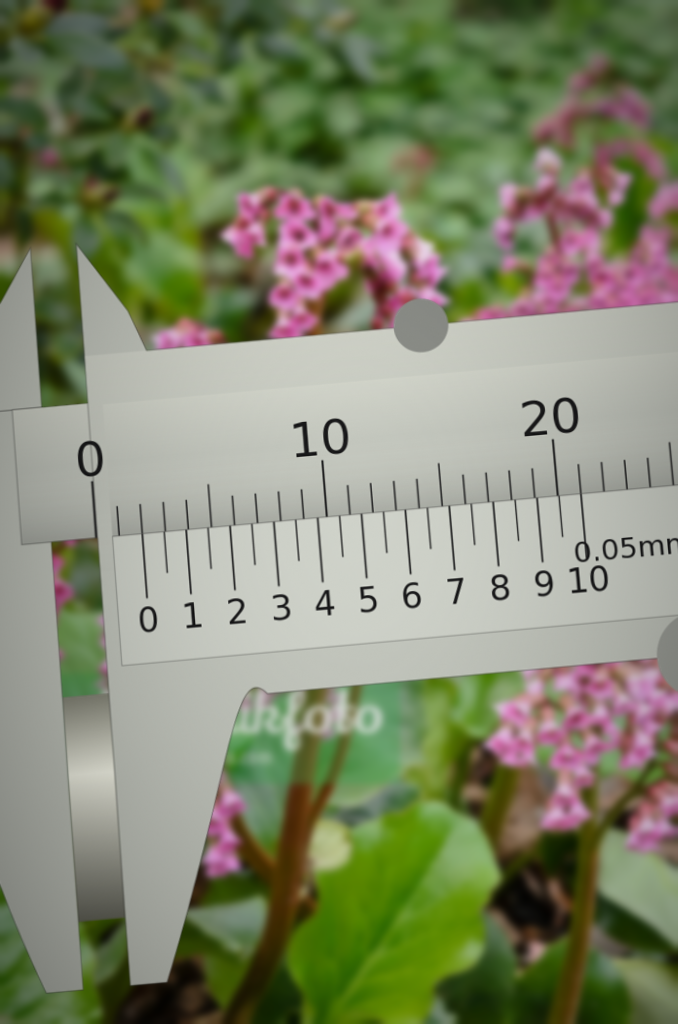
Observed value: {"value": 2.0, "unit": "mm"}
